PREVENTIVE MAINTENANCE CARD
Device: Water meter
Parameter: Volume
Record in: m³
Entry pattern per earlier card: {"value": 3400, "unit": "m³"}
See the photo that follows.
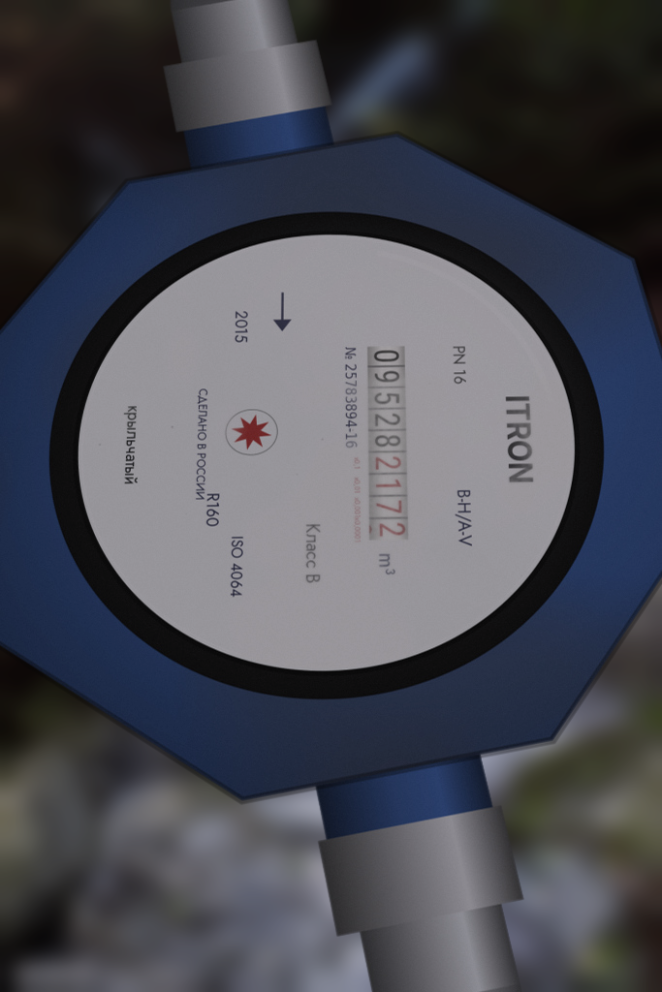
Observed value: {"value": 9528.2172, "unit": "m³"}
